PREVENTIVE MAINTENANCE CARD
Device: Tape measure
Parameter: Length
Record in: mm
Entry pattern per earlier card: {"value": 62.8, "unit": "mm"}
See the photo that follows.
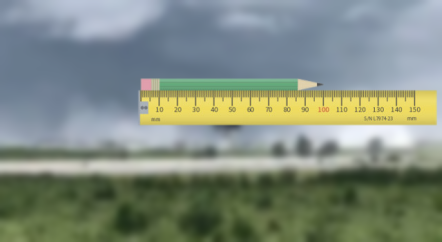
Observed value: {"value": 100, "unit": "mm"}
